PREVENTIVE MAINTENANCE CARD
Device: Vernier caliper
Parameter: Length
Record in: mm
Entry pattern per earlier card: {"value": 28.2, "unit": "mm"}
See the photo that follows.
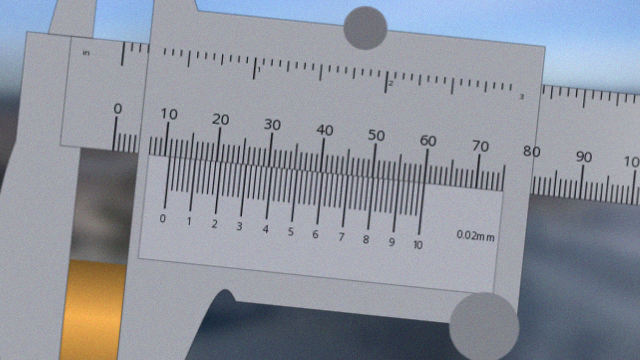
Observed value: {"value": 11.0, "unit": "mm"}
